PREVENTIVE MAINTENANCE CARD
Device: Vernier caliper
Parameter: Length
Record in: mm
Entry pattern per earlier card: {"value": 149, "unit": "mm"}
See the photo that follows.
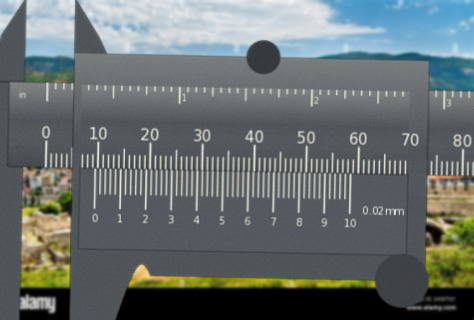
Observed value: {"value": 9.5, "unit": "mm"}
